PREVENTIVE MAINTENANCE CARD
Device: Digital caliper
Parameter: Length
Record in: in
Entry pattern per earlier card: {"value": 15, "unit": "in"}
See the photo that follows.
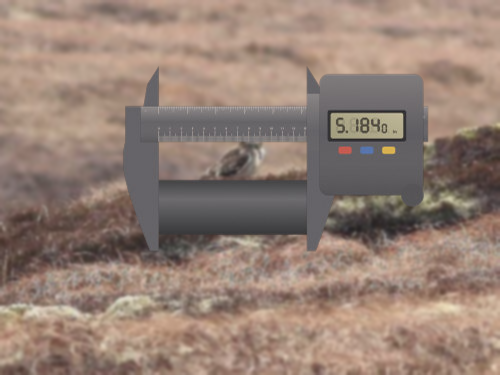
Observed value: {"value": 5.1840, "unit": "in"}
